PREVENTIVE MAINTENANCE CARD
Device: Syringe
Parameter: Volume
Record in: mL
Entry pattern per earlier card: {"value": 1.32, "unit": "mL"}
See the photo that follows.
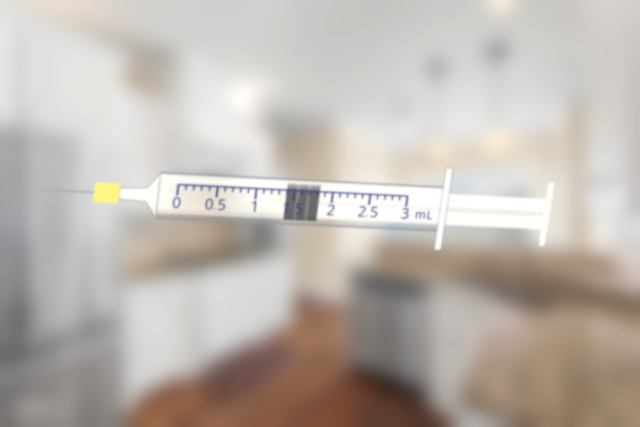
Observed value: {"value": 1.4, "unit": "mL"}
